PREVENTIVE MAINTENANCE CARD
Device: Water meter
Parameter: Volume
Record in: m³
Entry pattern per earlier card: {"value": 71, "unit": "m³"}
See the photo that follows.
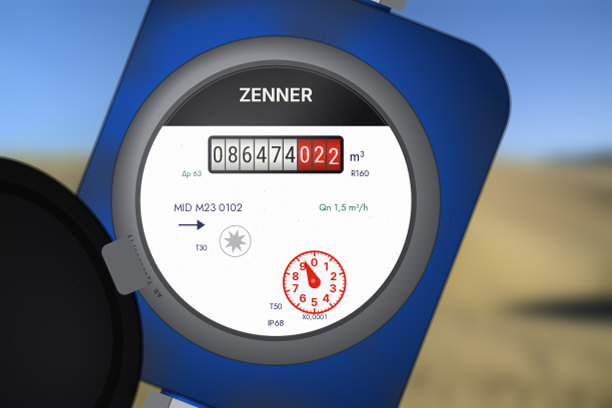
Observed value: {"value": 86474.0219, "unit": "m³"}
